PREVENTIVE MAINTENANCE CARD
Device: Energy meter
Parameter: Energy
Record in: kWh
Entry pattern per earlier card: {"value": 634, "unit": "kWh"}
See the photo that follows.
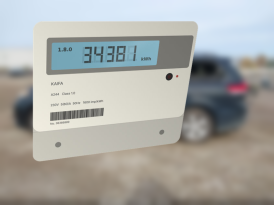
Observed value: {"value": 34381, "unit": "kWh"}
